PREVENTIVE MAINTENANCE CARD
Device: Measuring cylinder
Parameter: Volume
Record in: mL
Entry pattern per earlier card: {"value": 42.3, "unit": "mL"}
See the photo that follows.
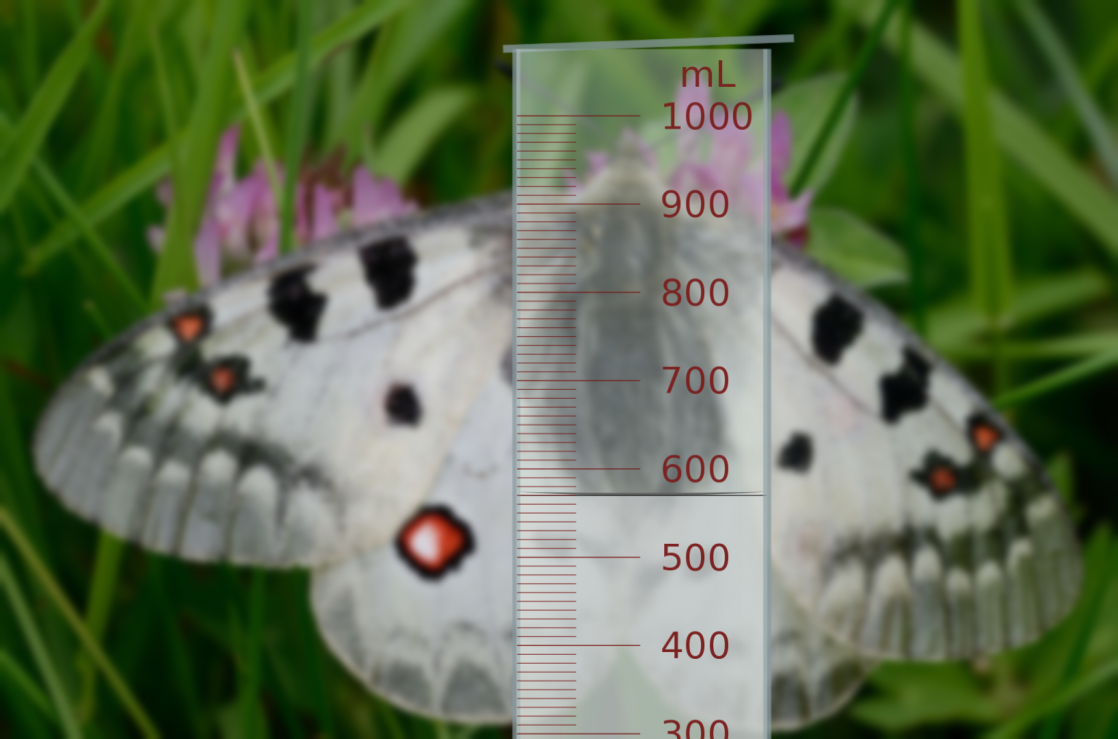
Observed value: {"value": 570, "unit": "mL"}
